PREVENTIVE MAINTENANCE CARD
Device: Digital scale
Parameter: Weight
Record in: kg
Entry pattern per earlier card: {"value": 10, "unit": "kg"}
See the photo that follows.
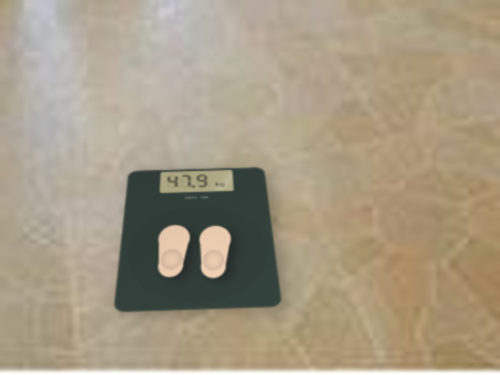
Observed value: {"value": 47.9, "unit": "kg"}
